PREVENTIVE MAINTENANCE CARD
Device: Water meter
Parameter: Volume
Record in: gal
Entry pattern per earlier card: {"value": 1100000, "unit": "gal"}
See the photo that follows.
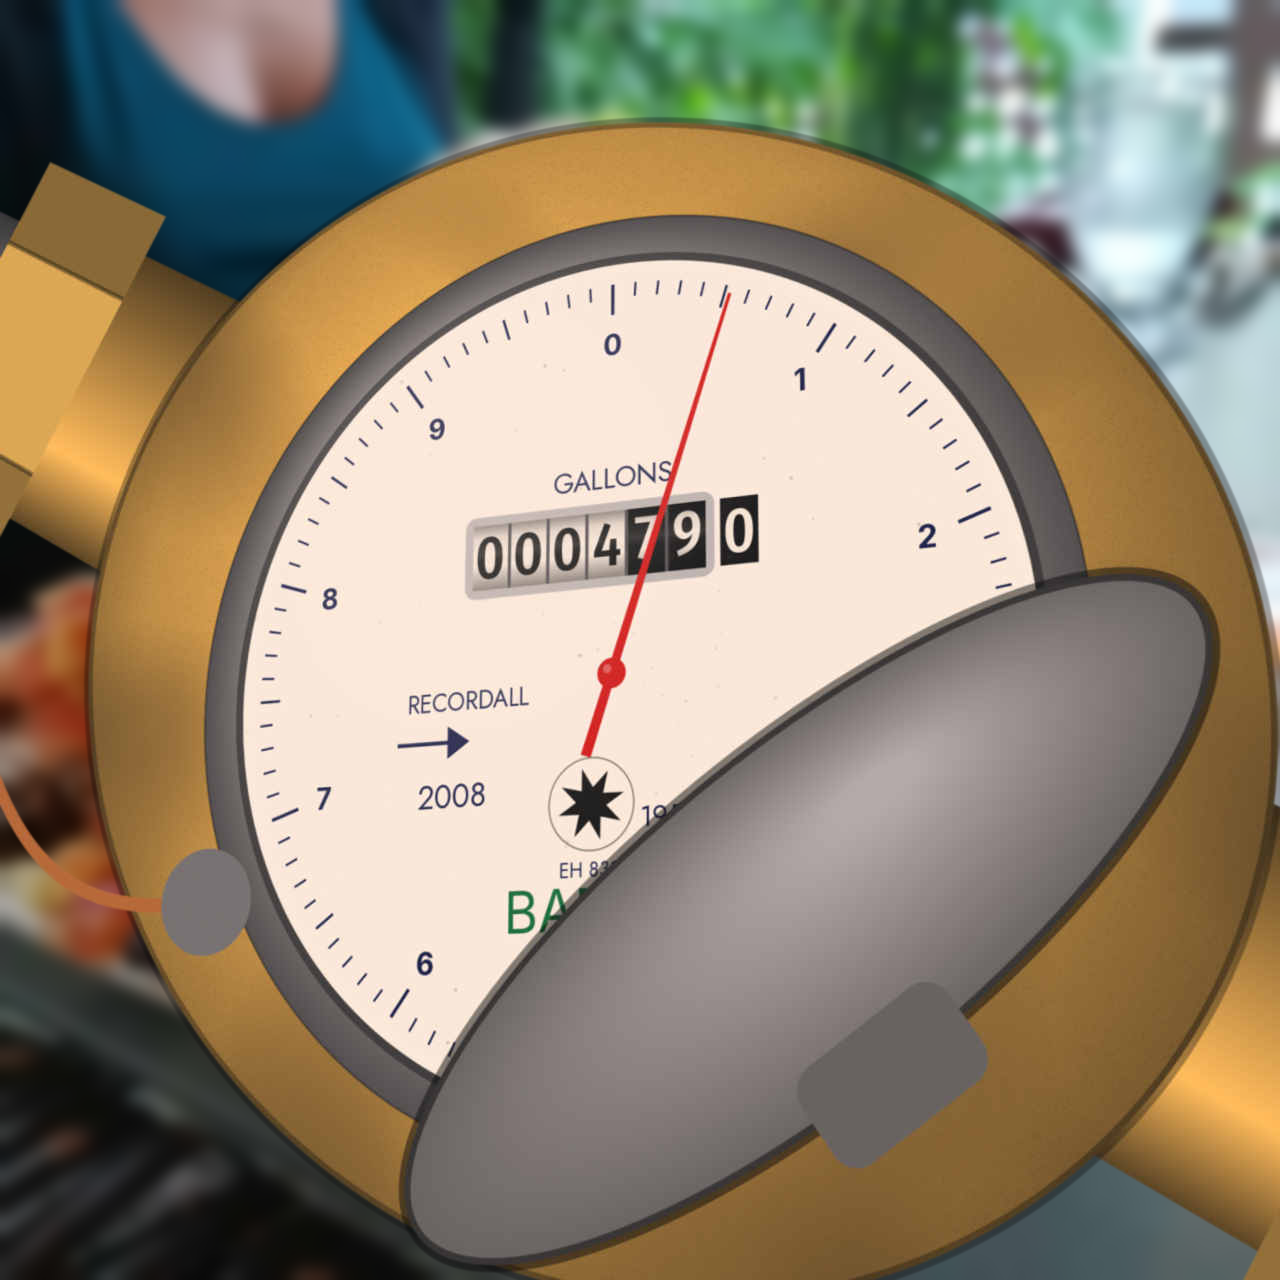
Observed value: {"value": 4790.5, "unit": "gal"}
